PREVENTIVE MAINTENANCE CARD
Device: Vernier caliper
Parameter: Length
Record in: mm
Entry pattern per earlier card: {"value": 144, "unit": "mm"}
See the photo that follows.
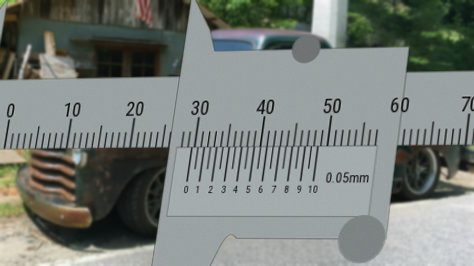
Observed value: {"value": 29.6, "unit": "mm"}
